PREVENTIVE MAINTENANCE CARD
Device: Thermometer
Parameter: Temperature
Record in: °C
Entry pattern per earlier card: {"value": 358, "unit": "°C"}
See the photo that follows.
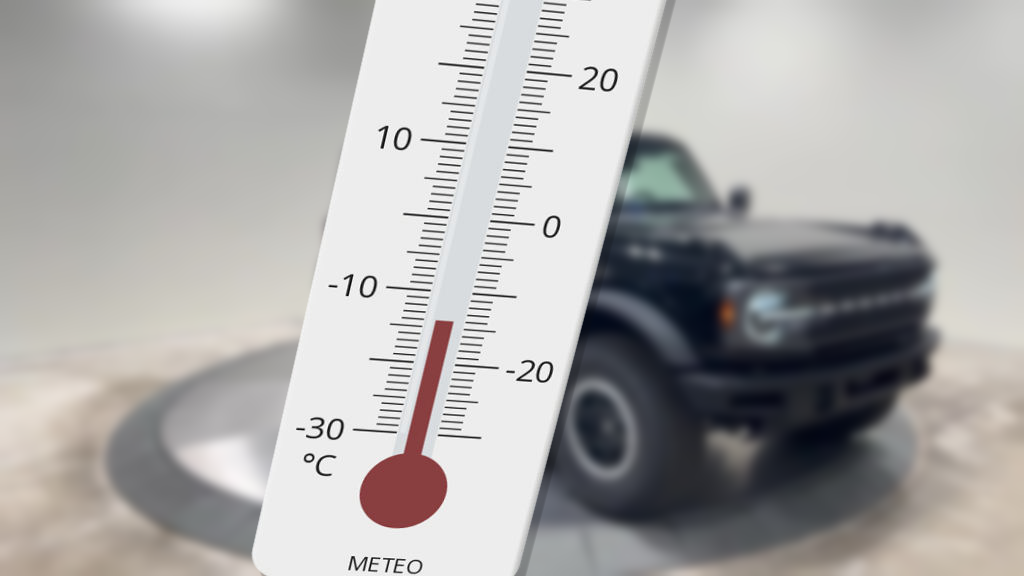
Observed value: {"value": -14, "unit": "°C"}
